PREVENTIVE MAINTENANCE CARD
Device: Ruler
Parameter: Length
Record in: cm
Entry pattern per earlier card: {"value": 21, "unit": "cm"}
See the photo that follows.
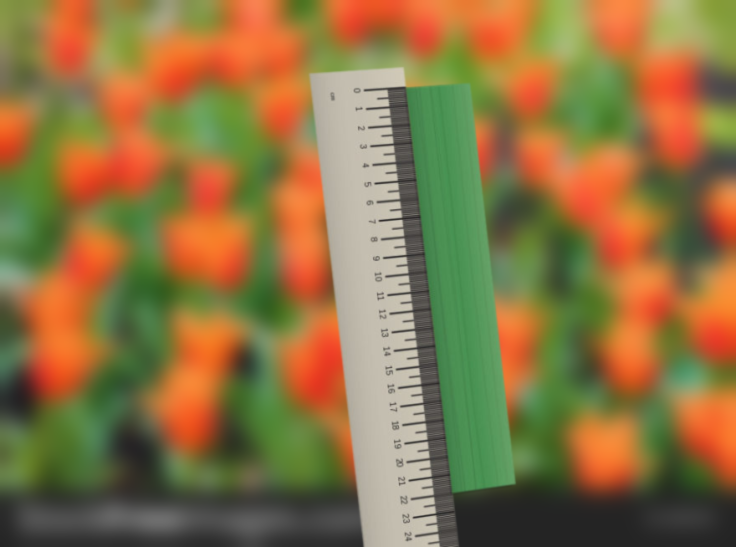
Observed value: {"value": 22, "unit": "cm"}
